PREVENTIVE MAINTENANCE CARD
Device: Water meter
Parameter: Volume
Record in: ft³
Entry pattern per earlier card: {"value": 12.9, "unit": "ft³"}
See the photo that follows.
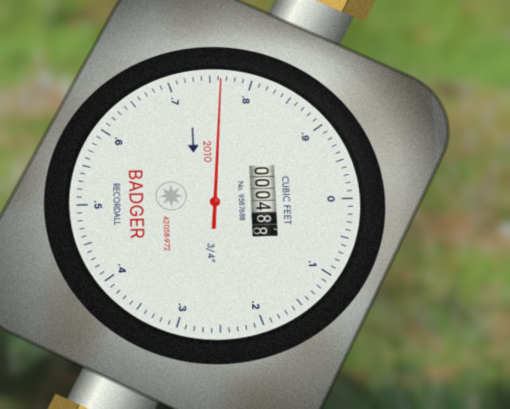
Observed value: {"value": 487.76, "unit": "ft³"}
